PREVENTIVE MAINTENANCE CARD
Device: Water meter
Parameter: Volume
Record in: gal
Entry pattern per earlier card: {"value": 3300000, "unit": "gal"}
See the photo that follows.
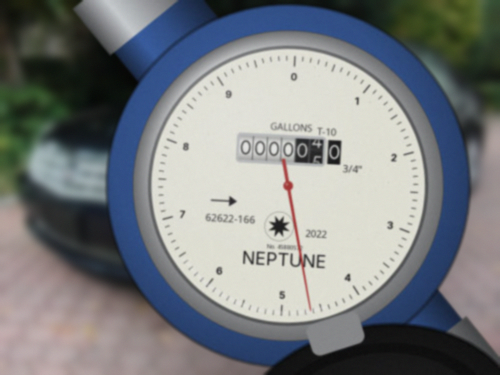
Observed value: {"value": 44.6, "unit": "gal"}
